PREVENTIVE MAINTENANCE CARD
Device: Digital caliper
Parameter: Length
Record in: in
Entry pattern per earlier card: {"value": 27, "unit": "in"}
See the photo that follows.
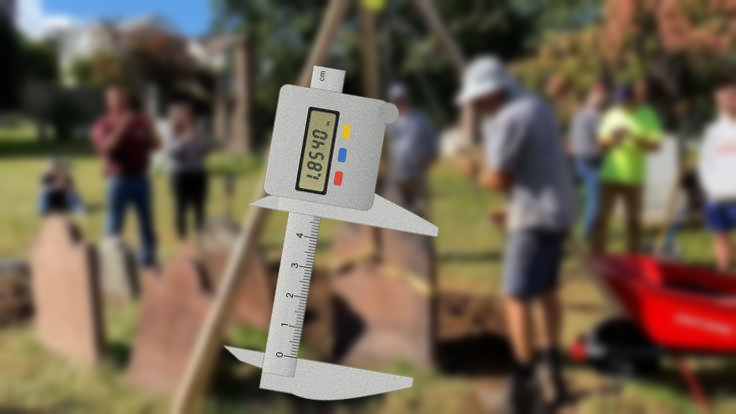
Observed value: {"value": 1.8540, "unit": "in"}
